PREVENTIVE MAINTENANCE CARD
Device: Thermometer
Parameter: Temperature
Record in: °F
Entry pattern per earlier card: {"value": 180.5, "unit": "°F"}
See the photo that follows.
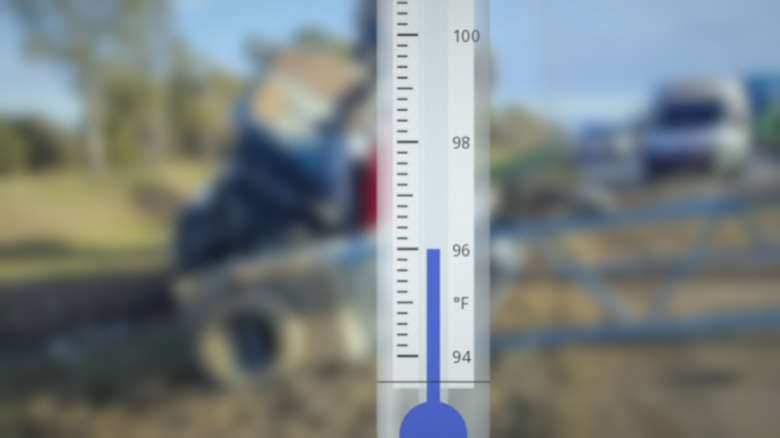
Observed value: {"value": 96, "unit": "°F"}
